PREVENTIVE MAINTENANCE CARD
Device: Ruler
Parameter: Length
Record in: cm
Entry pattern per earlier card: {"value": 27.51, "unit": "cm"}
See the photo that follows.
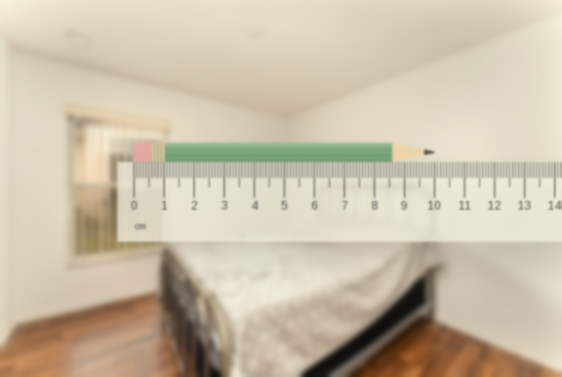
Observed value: {"value": 10, "unit": "cm"}
